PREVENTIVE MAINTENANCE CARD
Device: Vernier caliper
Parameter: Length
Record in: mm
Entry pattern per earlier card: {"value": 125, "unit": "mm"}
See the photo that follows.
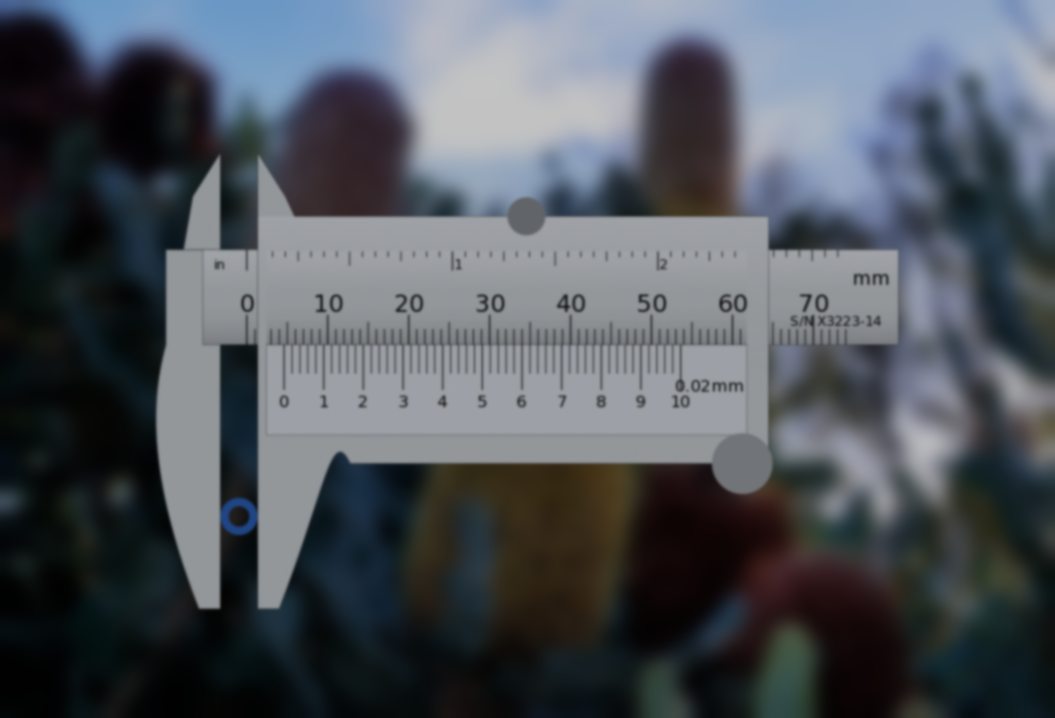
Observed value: {"value": 4.6, "unit": "mm"}
